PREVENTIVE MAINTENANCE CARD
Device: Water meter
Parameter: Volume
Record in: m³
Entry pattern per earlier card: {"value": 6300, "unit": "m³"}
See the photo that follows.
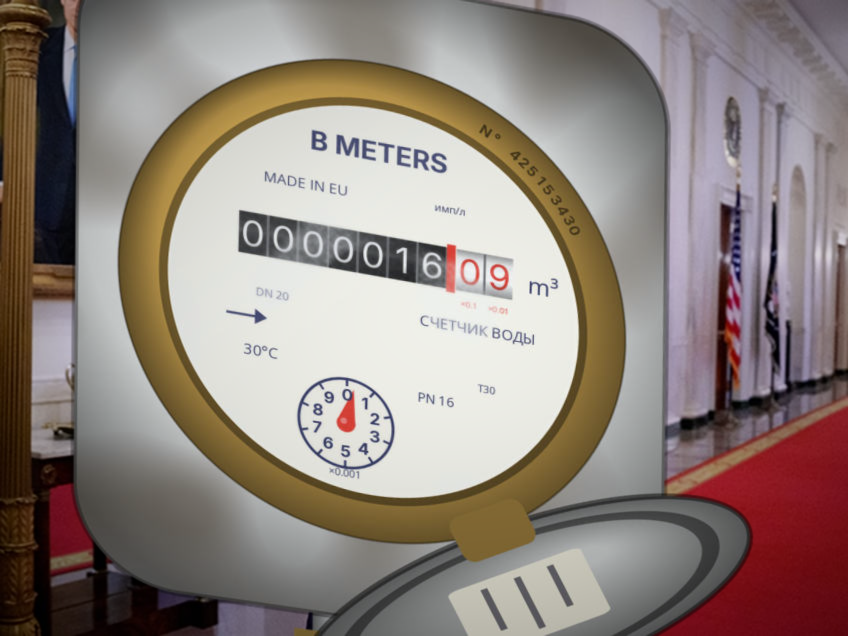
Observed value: {"value": 16.090, "unit": "m³"}
